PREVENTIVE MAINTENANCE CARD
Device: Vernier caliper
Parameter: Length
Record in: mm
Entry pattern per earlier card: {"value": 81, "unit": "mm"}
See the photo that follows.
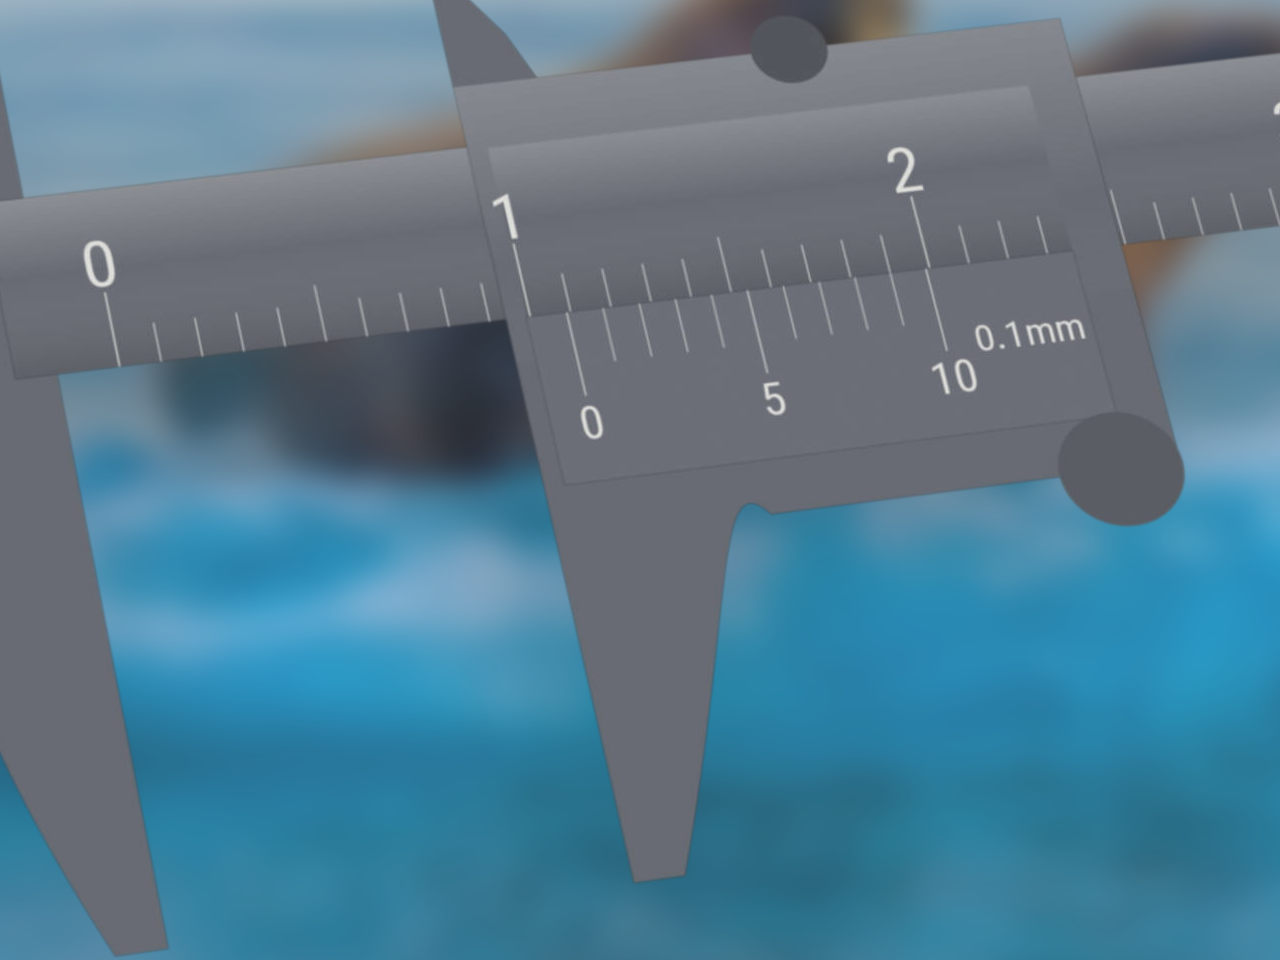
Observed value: {"value": 10.9, "unit": "mm"}
